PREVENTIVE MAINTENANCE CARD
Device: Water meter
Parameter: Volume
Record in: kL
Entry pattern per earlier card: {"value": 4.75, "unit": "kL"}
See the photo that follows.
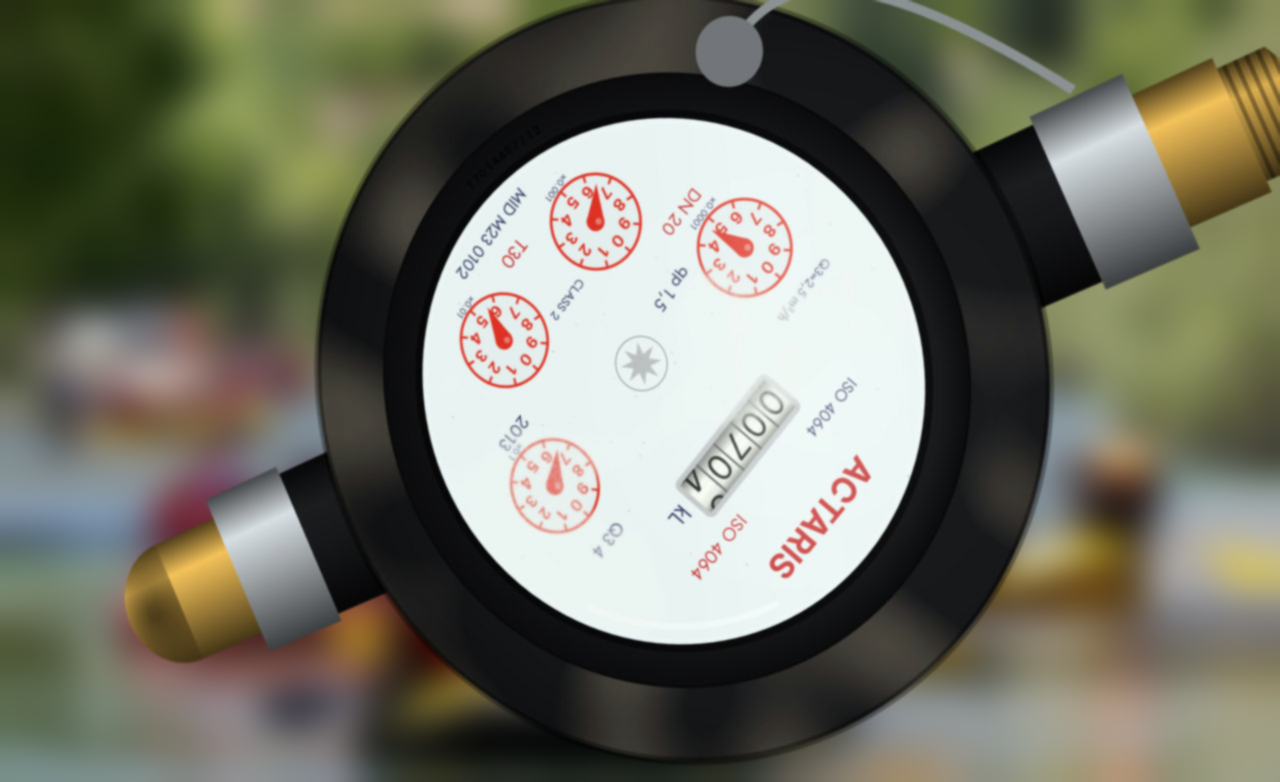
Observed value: {"value": 703.6564, "unit": "kL"}
